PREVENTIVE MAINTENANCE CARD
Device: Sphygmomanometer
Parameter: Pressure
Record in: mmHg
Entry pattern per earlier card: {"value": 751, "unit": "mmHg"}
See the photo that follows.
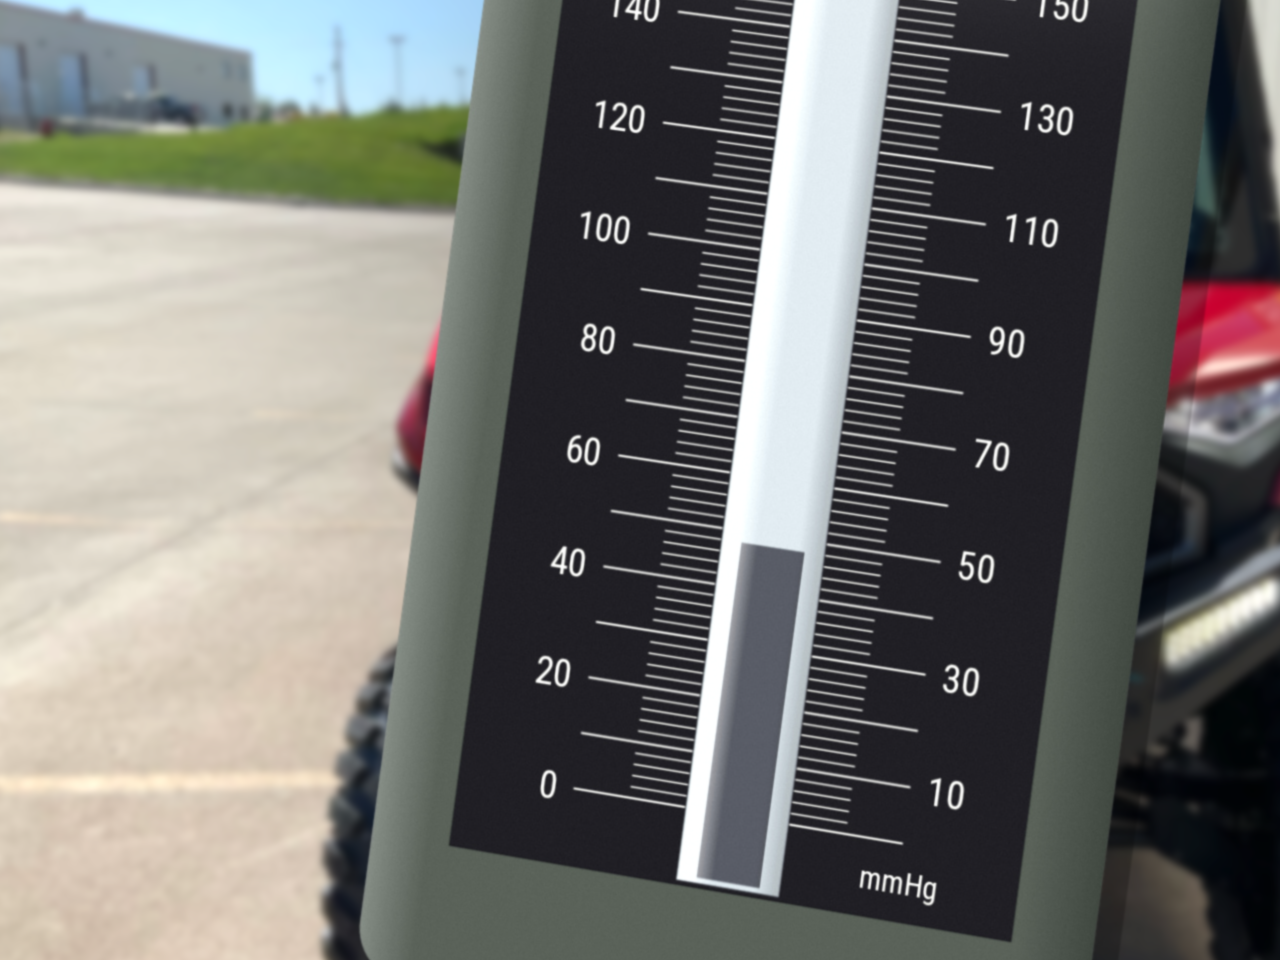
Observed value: {"value": 48, "unit": "mmHg"}
